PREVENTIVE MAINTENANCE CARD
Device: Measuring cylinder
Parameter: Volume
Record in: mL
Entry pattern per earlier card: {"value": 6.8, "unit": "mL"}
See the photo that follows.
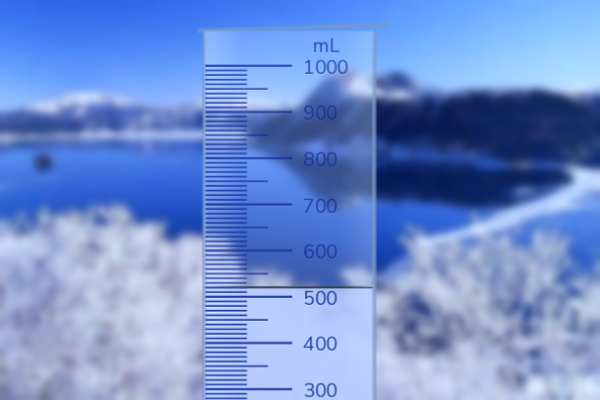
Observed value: {"value": 520, "unit": "mL"}
